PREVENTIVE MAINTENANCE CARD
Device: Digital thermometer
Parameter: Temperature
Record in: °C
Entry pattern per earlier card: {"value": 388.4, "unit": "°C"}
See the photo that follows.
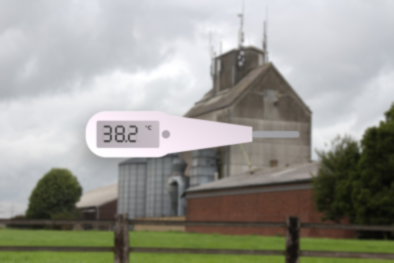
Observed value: {"value": 38.2, "unit": "°C"}
